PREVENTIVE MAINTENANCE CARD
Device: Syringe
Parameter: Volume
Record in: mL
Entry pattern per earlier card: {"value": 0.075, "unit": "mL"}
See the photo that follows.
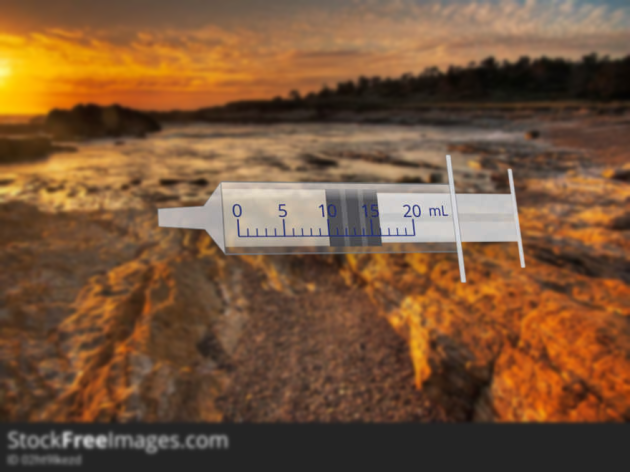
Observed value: {"value": 10, "unit": "mL"}
